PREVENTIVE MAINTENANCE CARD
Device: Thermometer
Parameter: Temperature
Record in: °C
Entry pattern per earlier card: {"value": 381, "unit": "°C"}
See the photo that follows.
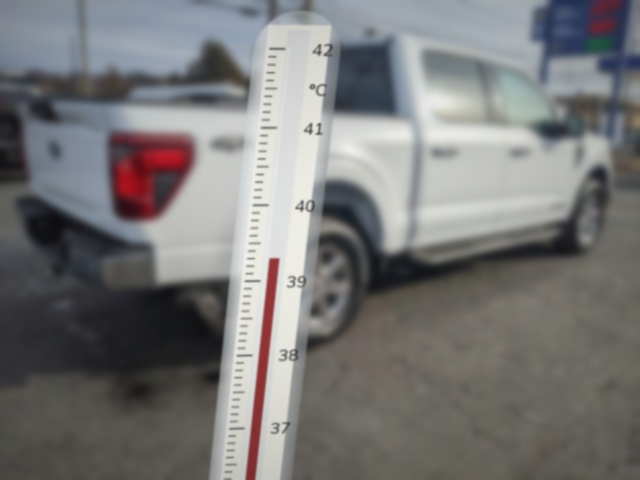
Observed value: {"value": 39.3, "unit": "°C"}
